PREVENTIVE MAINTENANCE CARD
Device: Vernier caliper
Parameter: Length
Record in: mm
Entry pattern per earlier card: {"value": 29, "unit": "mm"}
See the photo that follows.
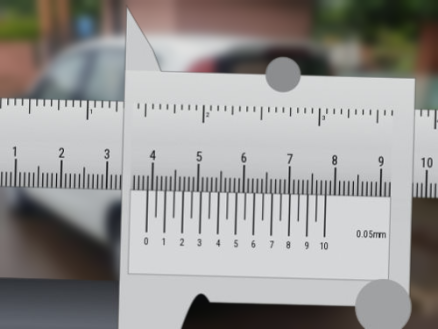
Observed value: {"value": 39.0, "unit": "mm"}
